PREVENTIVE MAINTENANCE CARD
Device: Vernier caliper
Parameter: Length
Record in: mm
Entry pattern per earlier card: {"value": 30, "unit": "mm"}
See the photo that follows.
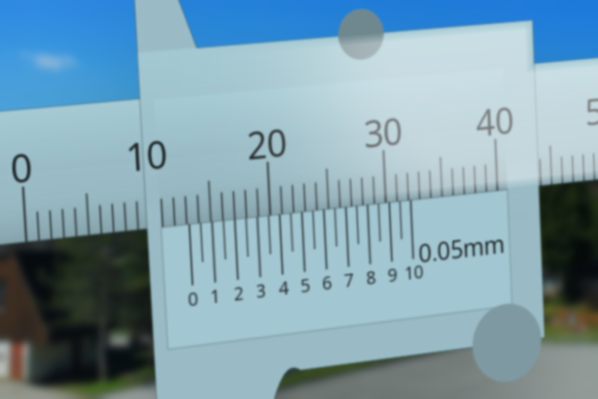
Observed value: {"value": 13.2, "unit": "mm"}
